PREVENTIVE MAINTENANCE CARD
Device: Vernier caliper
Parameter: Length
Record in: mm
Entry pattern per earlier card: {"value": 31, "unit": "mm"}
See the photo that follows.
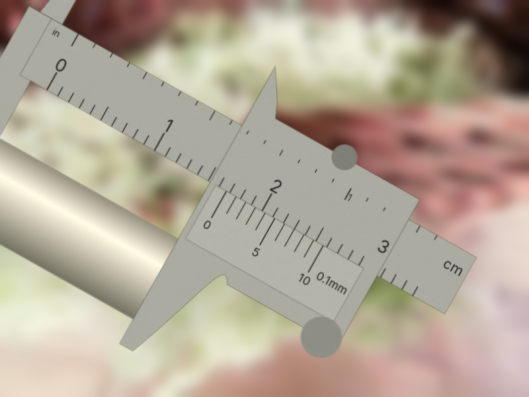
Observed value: {"value": 16.7, "unit": "mm"}
